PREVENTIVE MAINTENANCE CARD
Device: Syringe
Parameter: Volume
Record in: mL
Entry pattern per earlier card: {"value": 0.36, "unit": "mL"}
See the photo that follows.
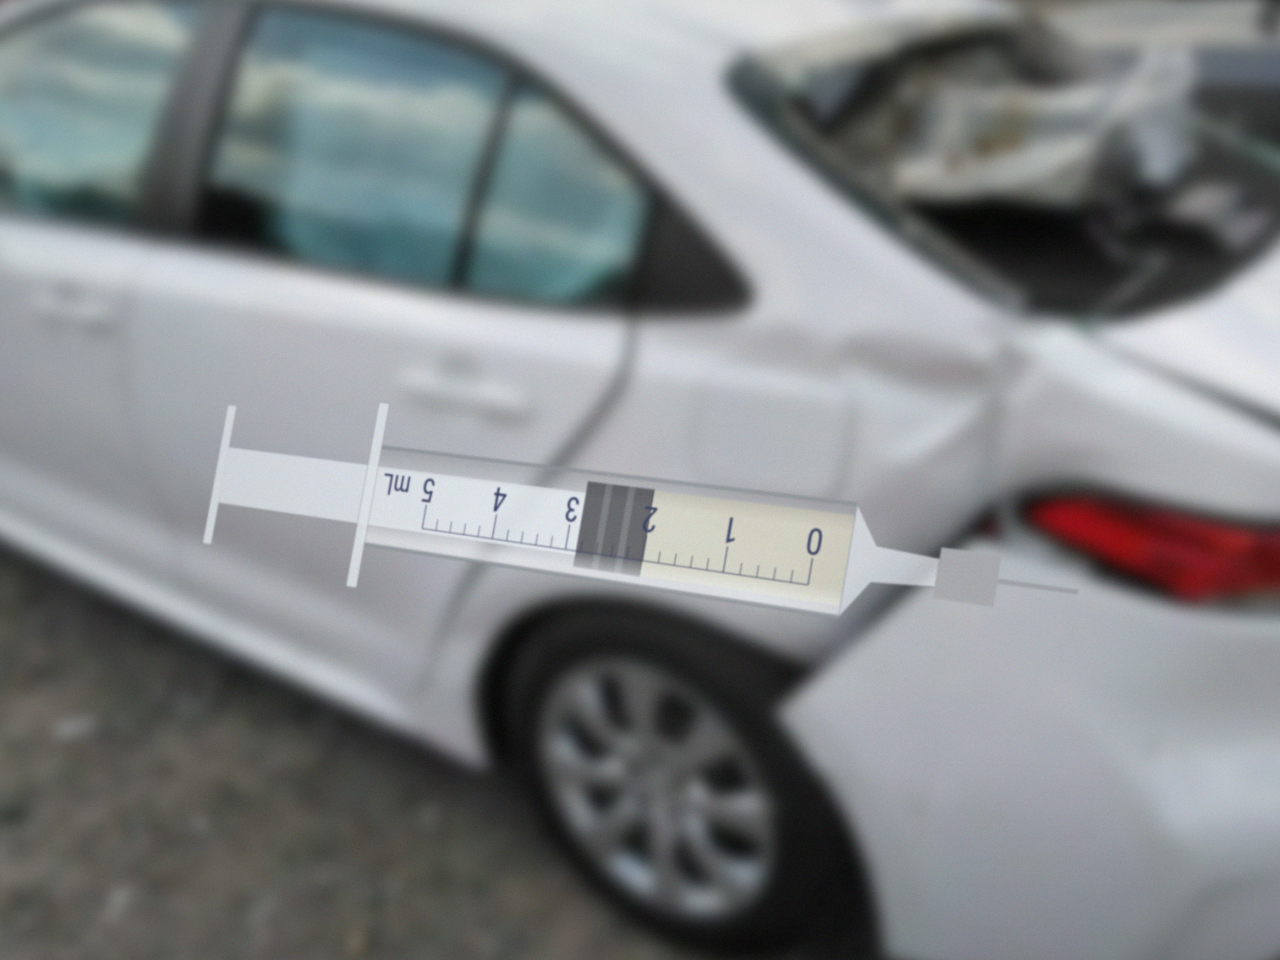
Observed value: {"value": 2, "unit": "mL"}
